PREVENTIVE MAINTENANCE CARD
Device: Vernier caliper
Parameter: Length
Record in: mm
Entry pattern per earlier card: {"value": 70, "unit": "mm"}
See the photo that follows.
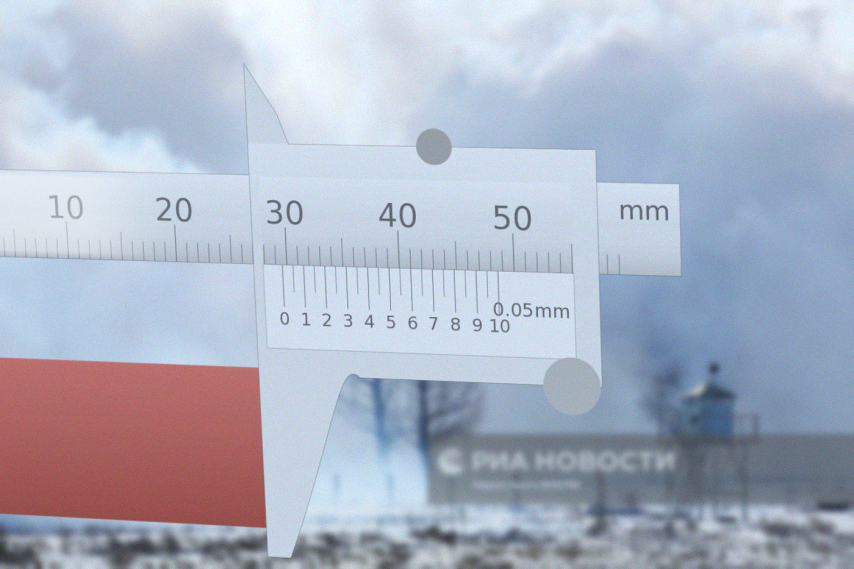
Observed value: {"value": 29.6, "unit": "mm"}
